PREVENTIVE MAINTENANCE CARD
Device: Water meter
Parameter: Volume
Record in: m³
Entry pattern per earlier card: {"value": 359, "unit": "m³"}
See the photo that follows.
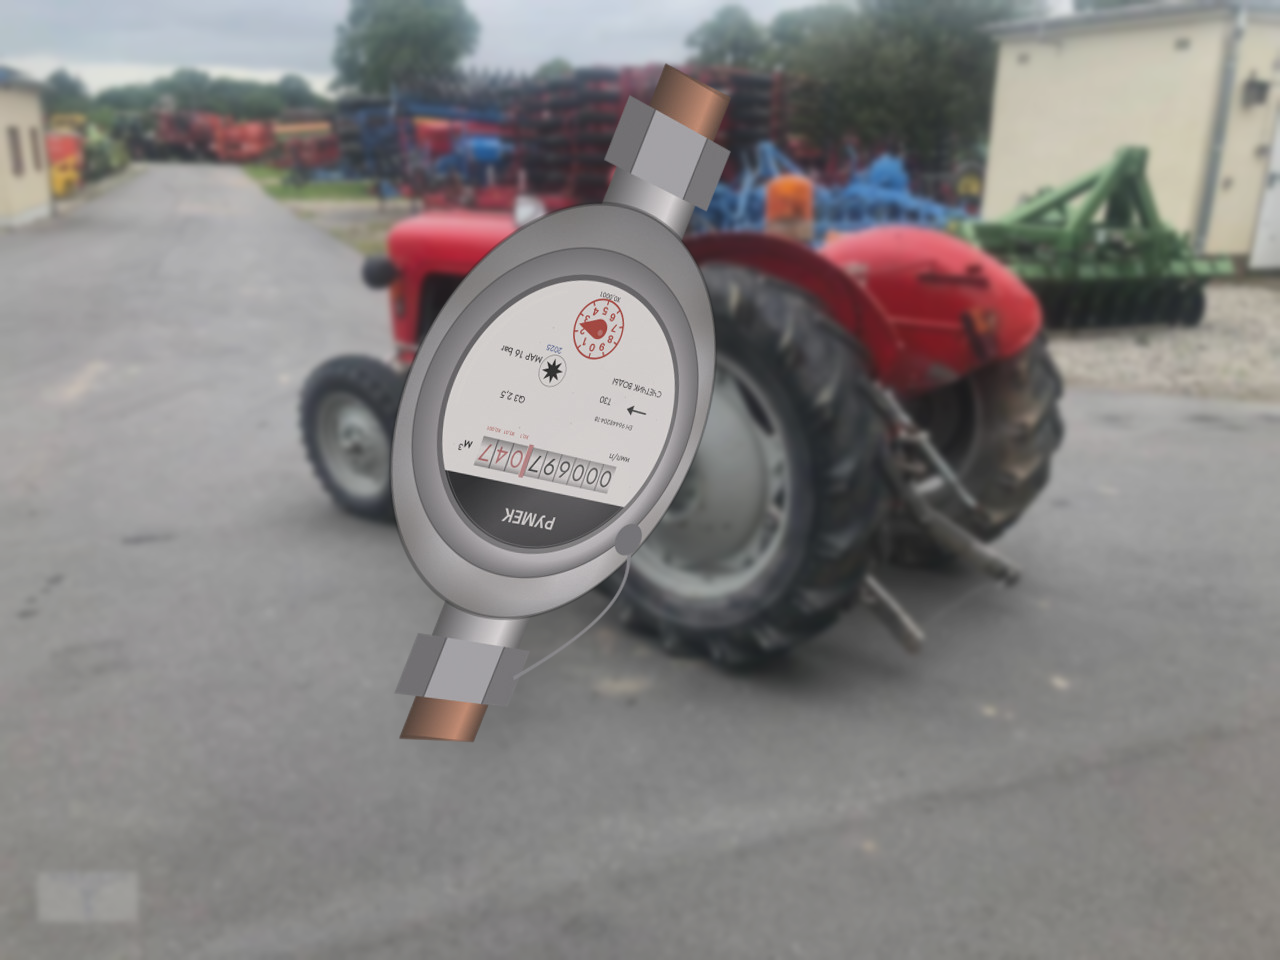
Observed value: {"value": 697.0472, "unit": "m³"}
